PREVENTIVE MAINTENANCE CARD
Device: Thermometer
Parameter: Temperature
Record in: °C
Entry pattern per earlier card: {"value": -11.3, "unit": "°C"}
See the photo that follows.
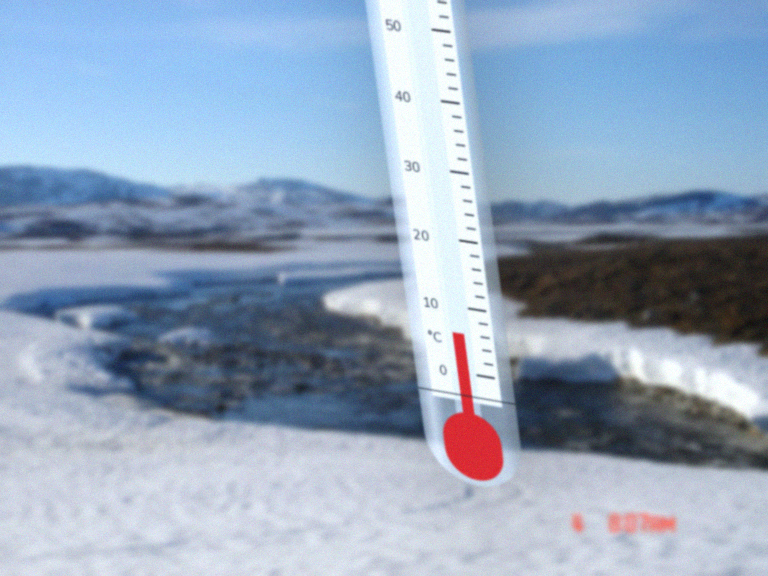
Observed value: {"value": 6, "unit": "°C"}
